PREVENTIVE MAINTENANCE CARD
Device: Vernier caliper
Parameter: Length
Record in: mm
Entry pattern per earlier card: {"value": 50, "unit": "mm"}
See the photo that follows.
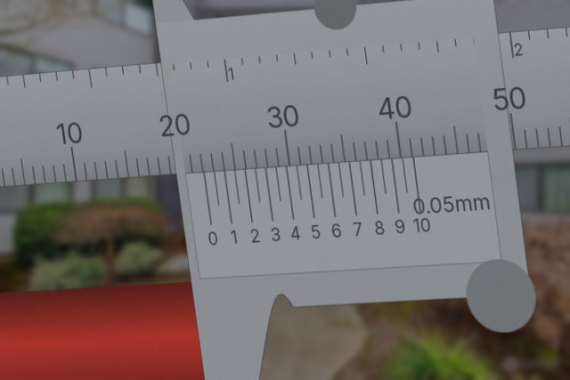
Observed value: {"value": 22.1, "unit": "mm"}
